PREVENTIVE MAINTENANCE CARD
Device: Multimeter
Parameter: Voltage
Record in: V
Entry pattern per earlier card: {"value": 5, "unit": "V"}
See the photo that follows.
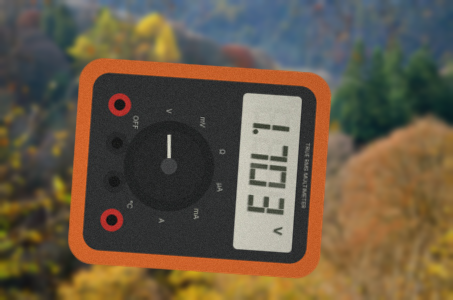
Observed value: {"value": 1.703, "unit": "V"}
